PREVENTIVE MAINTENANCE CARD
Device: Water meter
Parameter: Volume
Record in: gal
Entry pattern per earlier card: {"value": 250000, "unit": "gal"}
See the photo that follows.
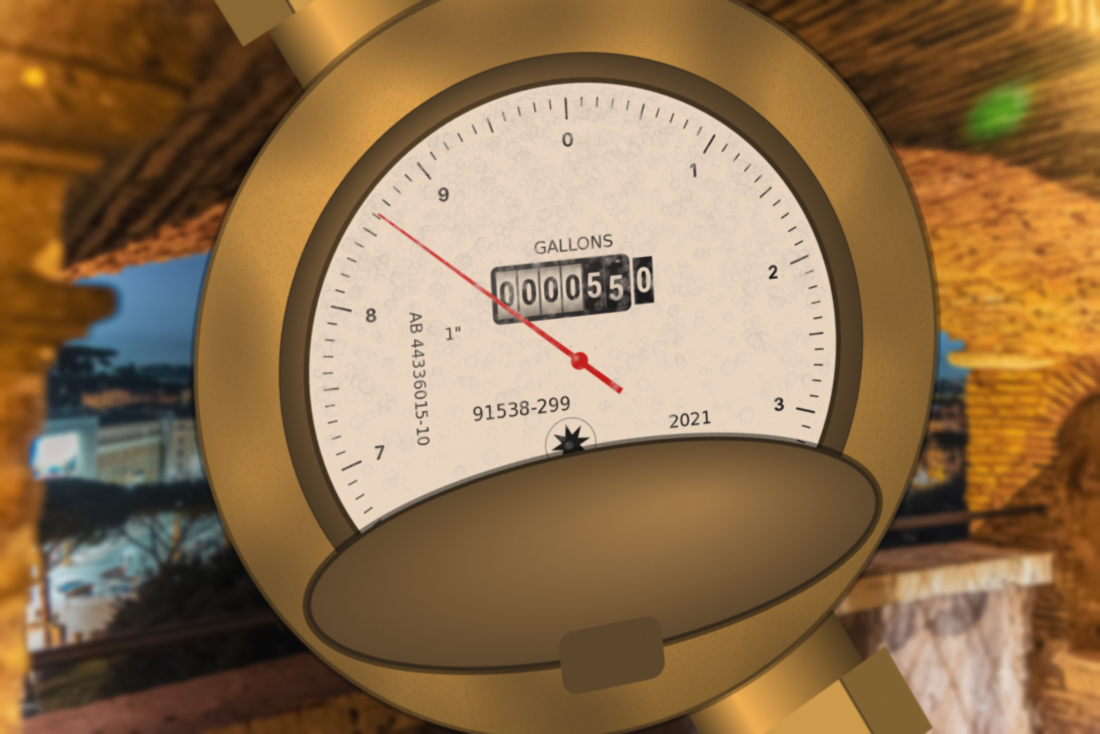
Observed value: {"value": 548.6, "unit": "gal"}
